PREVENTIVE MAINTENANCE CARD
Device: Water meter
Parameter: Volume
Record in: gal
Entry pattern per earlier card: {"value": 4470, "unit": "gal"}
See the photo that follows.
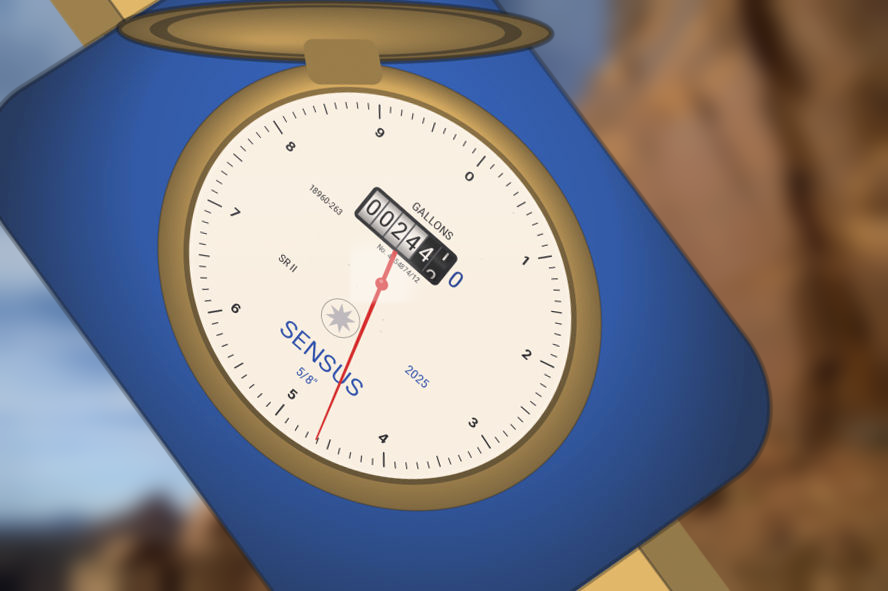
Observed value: {"value": 24414.6, "unit": "gal"}
